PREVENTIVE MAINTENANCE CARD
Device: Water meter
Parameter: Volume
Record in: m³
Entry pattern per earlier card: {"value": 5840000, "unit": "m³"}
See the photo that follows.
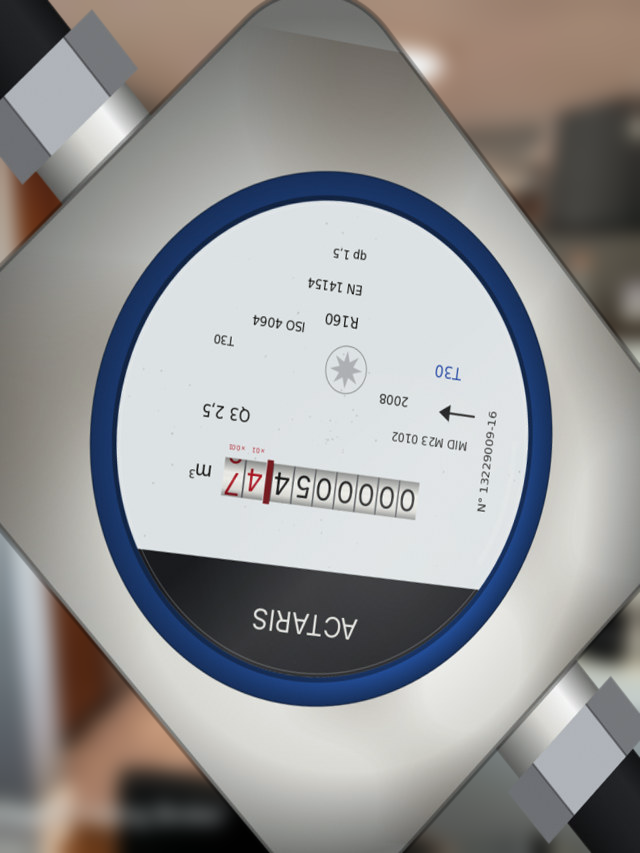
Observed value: {"value": 54.47, "unit": "m³"}
